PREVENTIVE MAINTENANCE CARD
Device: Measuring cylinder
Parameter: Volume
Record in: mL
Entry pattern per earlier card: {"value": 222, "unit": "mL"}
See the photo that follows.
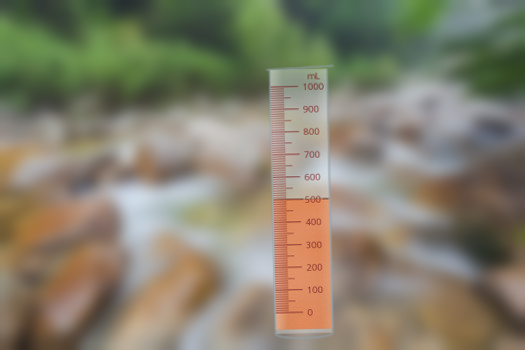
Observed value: {"value": 500, "unit": "mL"}
